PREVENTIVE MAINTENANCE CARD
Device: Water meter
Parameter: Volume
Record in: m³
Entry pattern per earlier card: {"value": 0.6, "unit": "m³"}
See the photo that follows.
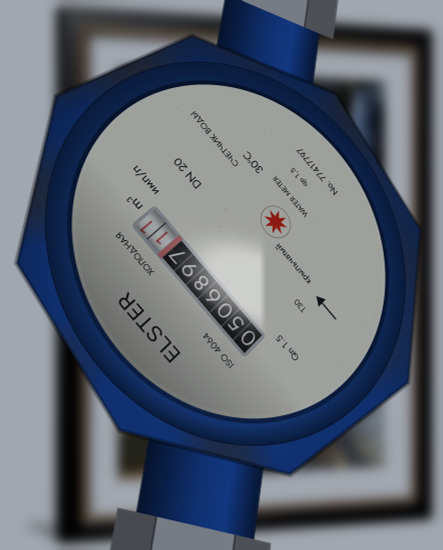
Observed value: {"value": 506897.11, "unit": "m³"}
